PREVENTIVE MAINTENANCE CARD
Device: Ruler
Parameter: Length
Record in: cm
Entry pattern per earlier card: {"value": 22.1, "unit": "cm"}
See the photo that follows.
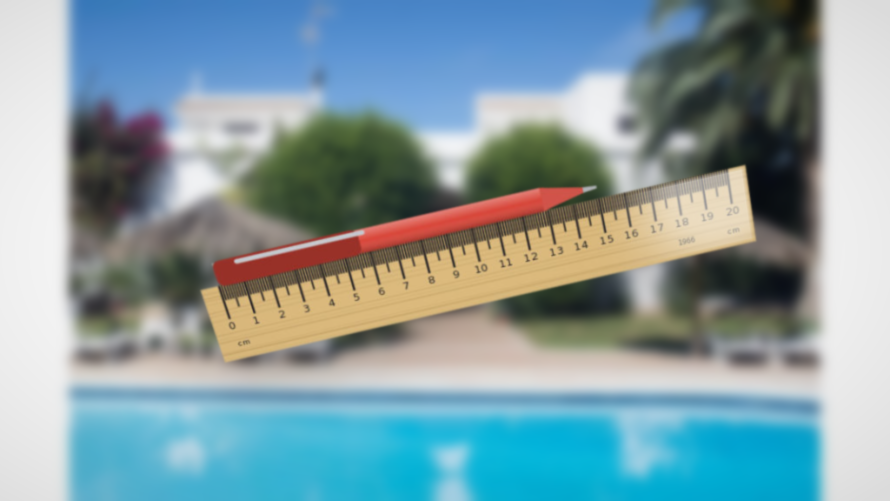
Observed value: {"value": 15, "unit": "cm"}
